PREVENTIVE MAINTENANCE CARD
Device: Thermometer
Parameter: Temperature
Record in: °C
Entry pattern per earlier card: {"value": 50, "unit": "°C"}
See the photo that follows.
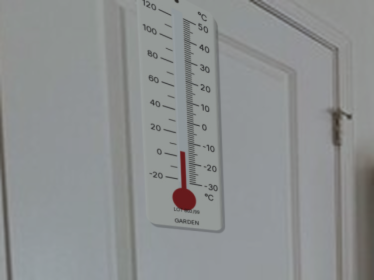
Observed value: {"value": -15, "unit": "°C"}
